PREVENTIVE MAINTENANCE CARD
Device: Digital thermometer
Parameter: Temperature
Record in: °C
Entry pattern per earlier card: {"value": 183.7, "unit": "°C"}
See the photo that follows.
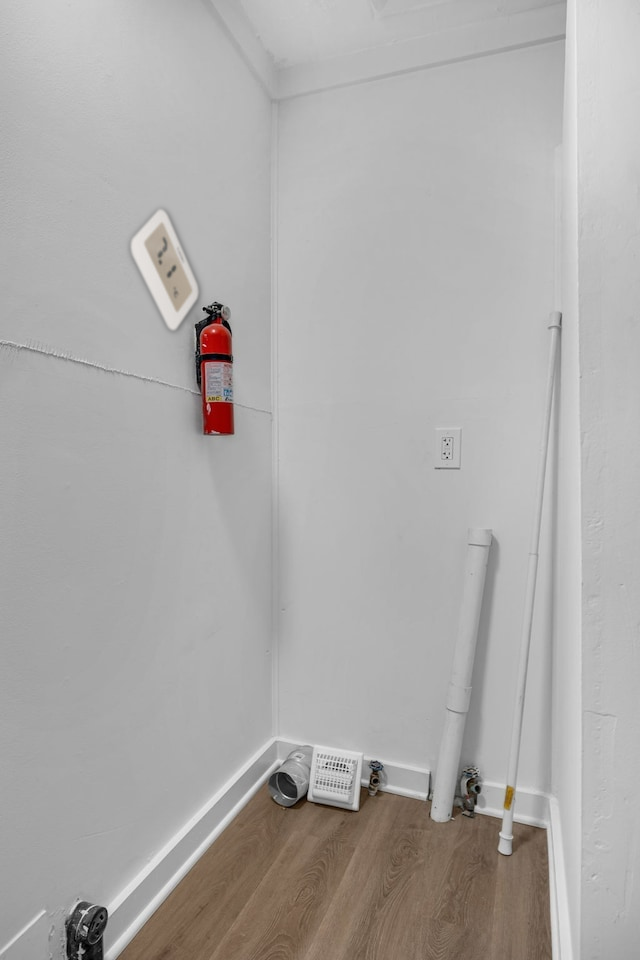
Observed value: {"value": 7.1, "unit": "°C"}
